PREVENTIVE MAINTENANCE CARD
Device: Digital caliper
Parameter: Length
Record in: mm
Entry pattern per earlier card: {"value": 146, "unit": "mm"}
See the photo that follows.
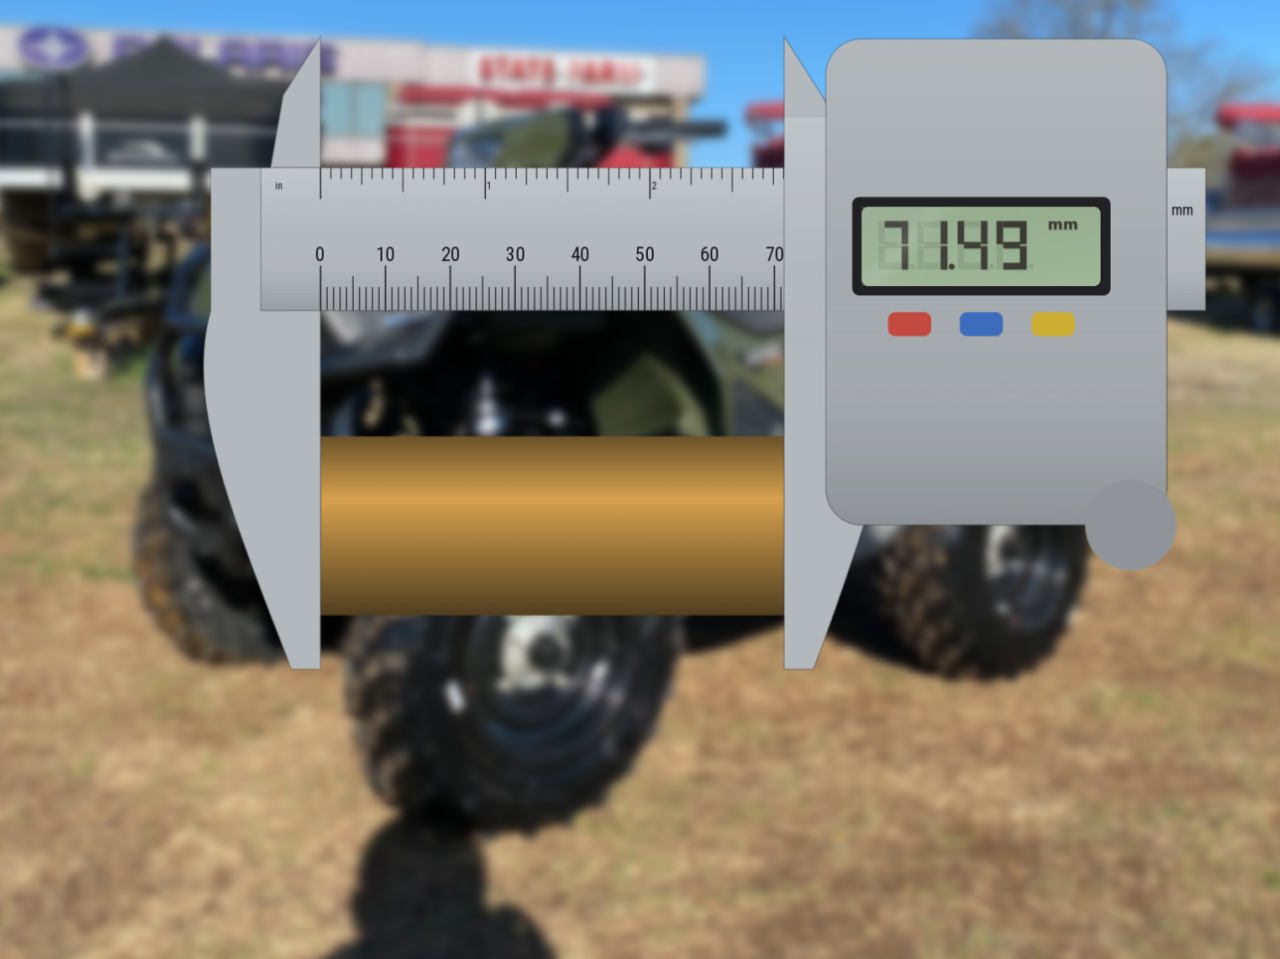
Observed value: {"value": 71.49, "unit": "mm"}
